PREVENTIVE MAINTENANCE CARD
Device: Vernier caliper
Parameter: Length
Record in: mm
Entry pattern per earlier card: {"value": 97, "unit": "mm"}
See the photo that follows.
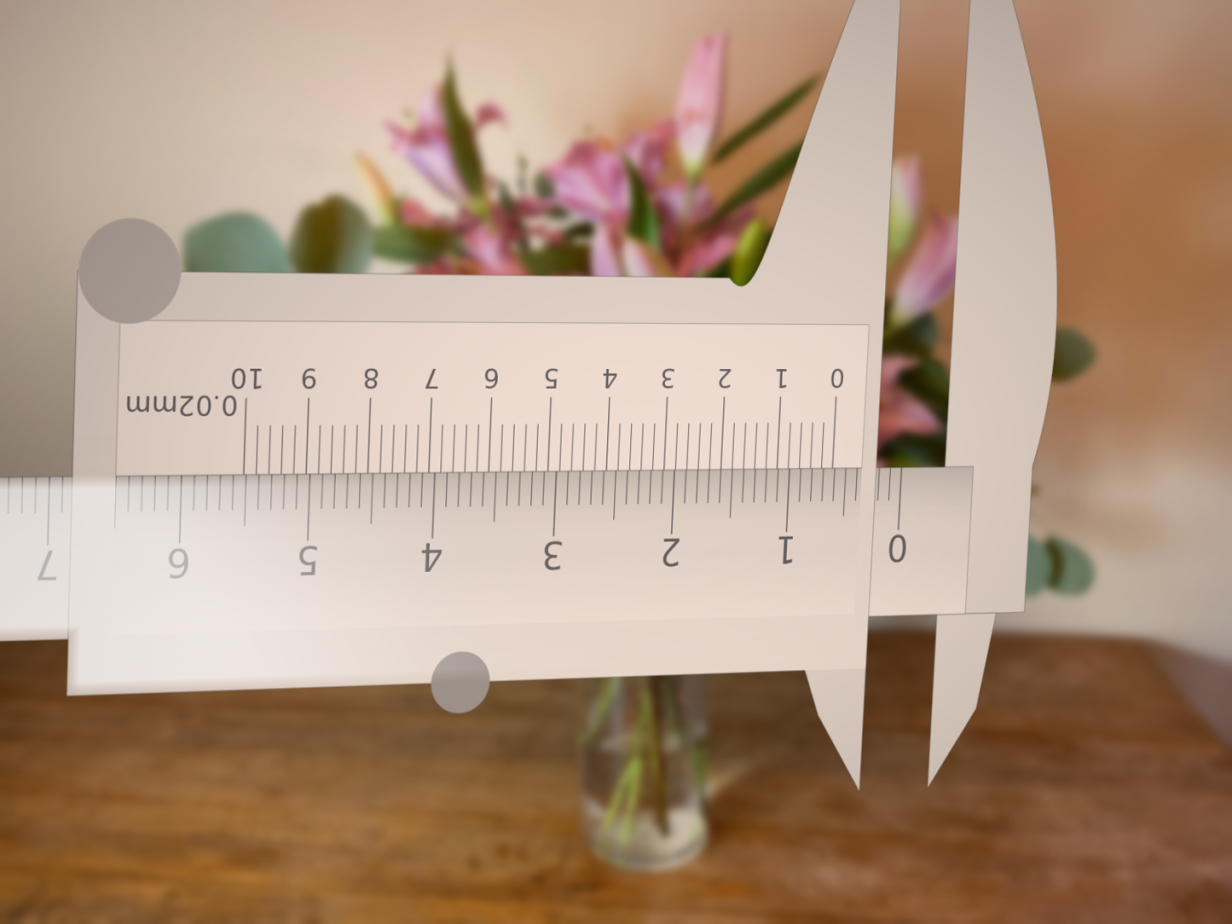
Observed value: {"value": 6.2, "unit": "mm"}
